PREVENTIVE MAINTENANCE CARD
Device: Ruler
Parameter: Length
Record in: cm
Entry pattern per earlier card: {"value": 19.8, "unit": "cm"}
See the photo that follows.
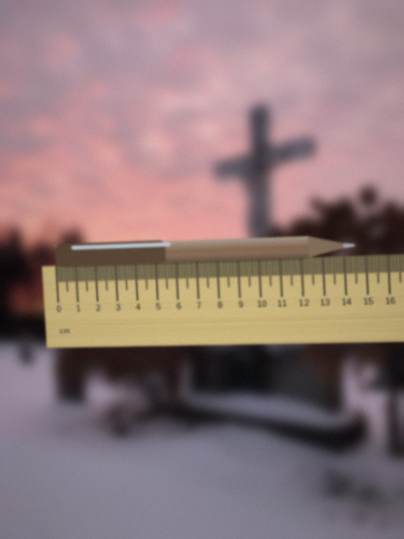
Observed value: {"value": 14.5, "unit": "cm"}
